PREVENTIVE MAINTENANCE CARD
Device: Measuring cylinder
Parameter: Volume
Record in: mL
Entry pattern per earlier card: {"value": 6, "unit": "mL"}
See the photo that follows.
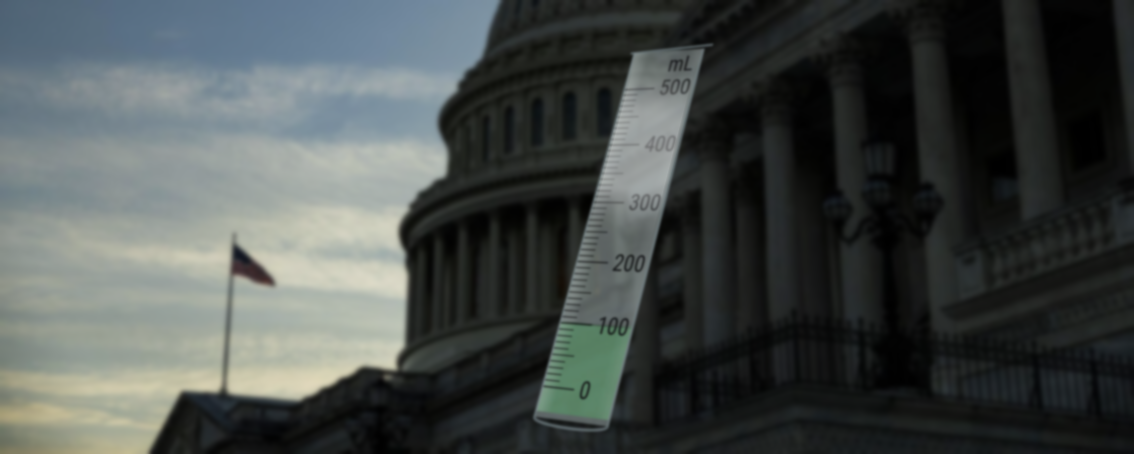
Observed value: {"value": 100, "unit": "mL"}
